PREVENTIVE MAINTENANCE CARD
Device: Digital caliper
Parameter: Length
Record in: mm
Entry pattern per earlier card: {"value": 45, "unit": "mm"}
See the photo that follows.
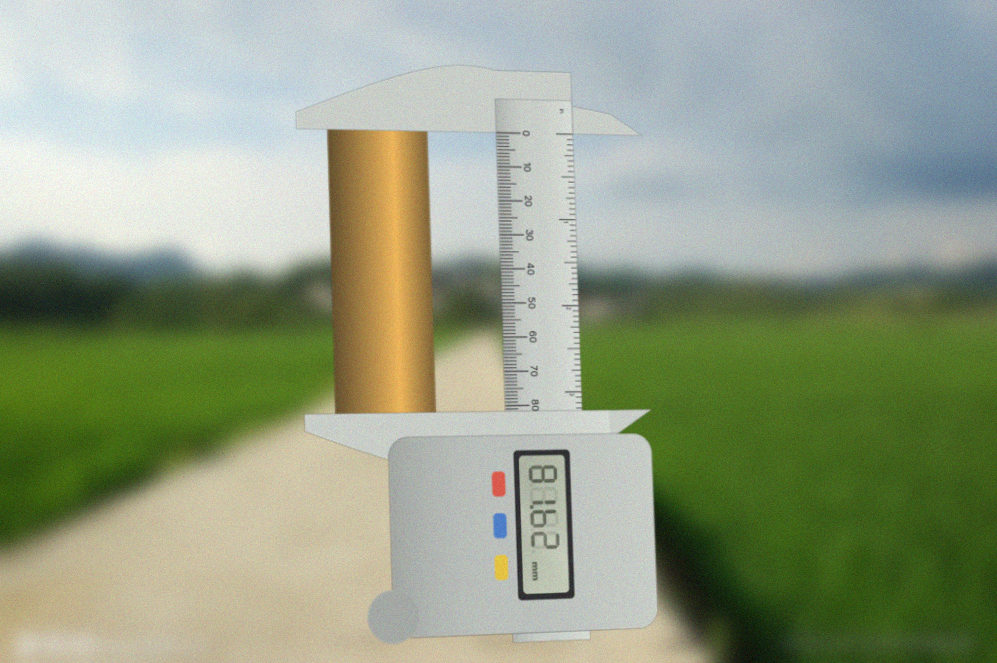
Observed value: {"value": 81.62, "unit": "mm"}
